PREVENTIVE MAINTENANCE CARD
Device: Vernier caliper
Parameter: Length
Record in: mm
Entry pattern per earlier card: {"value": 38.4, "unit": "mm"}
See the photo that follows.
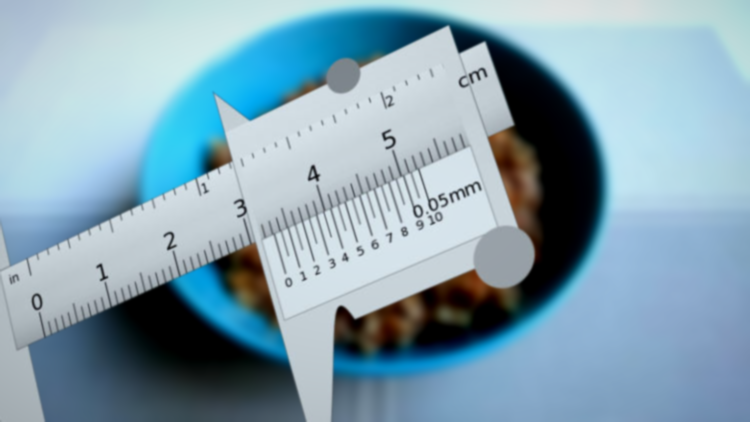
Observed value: {"value": 33.2, "unit": "mm"}
